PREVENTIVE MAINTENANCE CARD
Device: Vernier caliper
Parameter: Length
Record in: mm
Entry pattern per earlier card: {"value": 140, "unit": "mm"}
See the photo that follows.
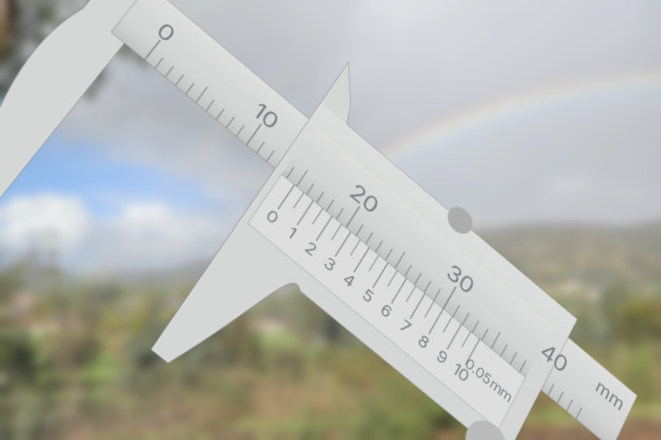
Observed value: {"value": 14.8, "unit": "mm"}
